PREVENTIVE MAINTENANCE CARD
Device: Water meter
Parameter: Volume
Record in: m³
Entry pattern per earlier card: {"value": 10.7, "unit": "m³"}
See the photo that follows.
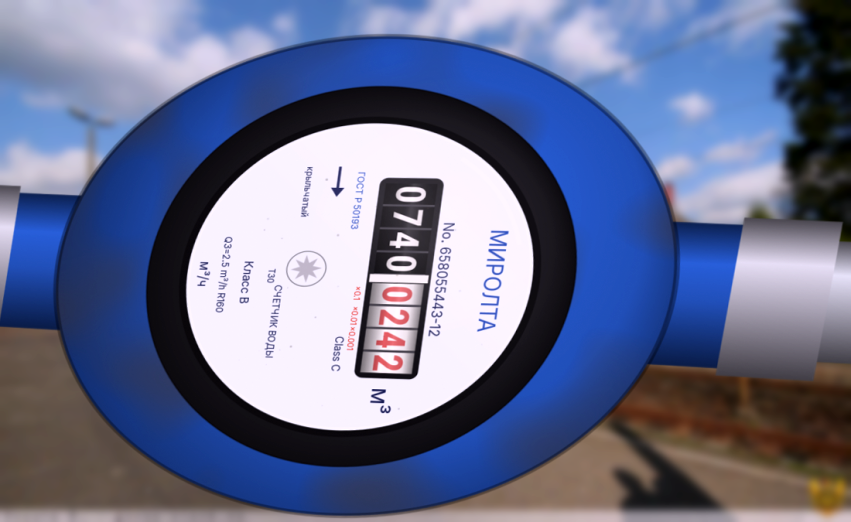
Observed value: {"value": 740.0242, "unit": "m³"}
